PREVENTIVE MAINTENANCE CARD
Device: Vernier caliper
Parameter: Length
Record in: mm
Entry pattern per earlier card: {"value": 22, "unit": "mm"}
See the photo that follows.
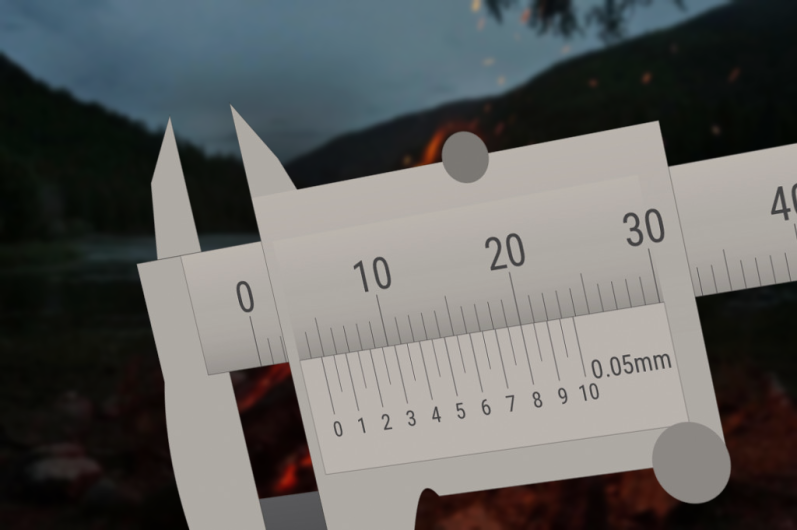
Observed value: {"value": 4.8, "unit": "mm"}
